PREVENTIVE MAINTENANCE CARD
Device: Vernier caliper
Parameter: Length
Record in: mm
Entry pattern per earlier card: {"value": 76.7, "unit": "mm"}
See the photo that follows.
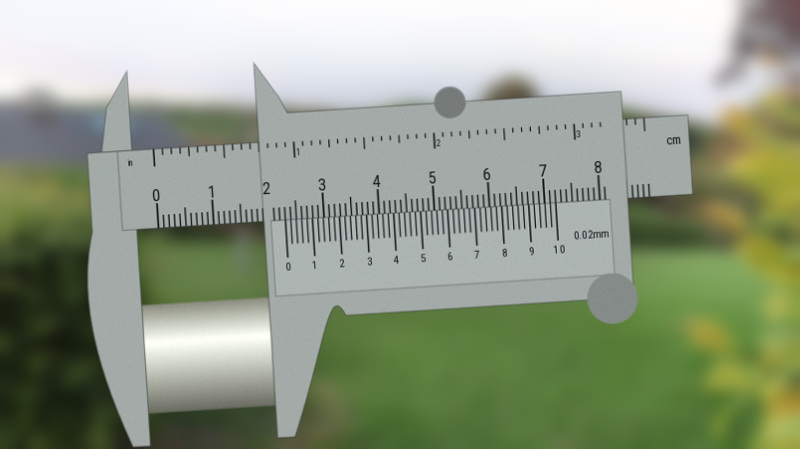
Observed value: {"value": 23.0, "unit": "mm"}
